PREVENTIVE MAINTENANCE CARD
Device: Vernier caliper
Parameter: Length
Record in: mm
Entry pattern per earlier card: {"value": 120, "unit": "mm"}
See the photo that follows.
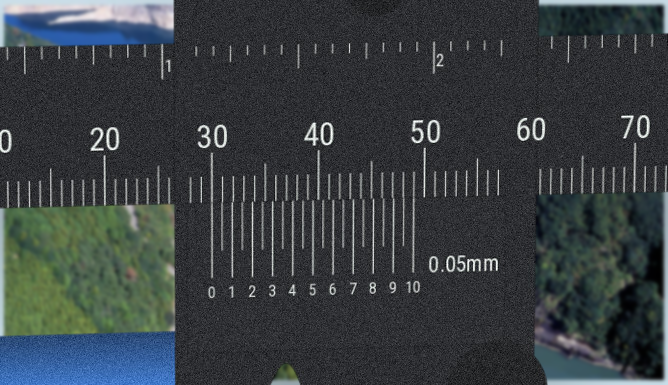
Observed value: {"value": 30.0, "unit": "mm"}
